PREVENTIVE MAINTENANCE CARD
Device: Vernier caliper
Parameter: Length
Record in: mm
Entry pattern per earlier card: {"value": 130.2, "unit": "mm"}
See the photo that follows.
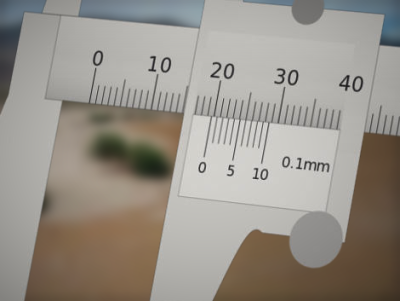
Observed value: {"value": 19.6, "unit": "mm"}
